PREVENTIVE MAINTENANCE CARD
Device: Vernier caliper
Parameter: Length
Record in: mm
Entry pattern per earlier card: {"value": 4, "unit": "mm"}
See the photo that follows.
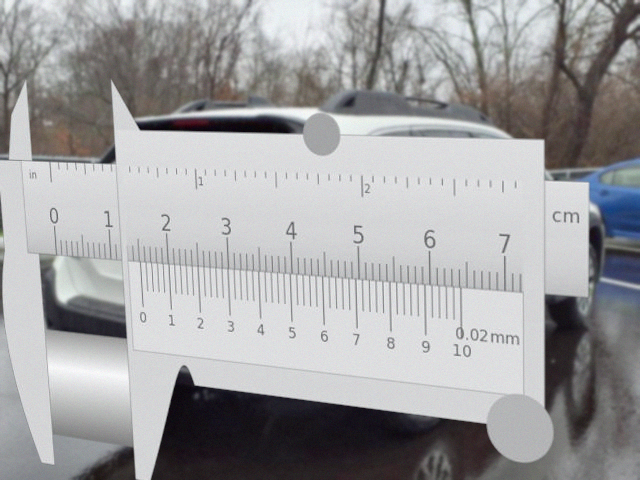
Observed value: {"value": 15.2, "unit": "mm"}
